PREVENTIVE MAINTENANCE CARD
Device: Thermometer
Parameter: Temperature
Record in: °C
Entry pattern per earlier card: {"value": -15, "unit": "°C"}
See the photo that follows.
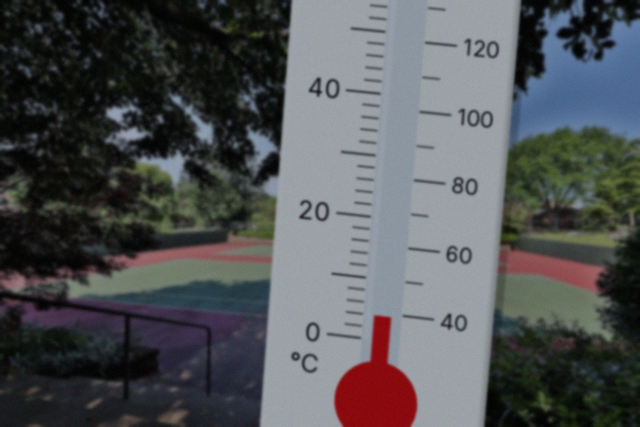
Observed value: {"value": 4, "unit": "°C"}
